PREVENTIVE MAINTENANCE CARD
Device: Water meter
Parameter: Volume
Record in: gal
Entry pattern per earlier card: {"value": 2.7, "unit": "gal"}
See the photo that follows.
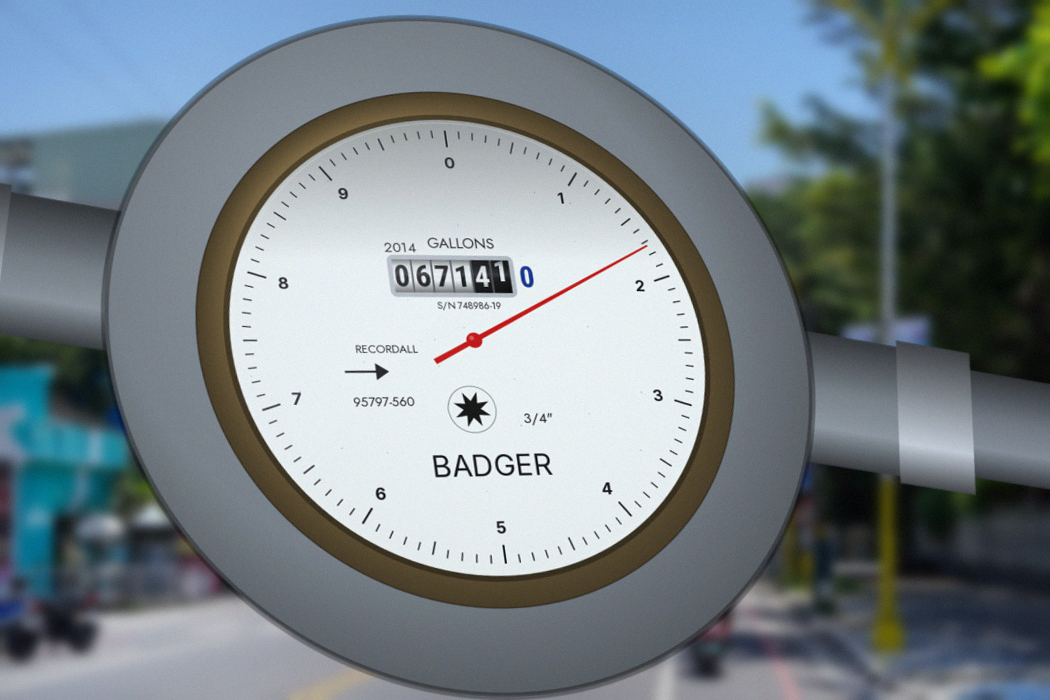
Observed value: {"value": 671411.7, "unit": "gal"}
